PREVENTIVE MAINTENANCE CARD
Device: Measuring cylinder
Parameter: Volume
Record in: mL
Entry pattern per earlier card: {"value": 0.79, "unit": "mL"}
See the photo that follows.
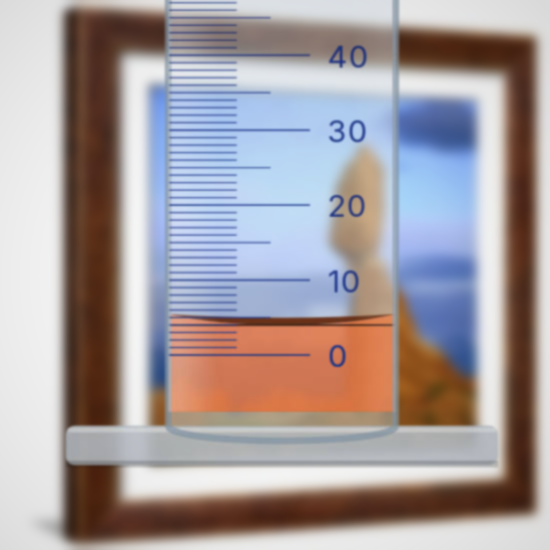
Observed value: {"value": 4, "unit": "mL"}
